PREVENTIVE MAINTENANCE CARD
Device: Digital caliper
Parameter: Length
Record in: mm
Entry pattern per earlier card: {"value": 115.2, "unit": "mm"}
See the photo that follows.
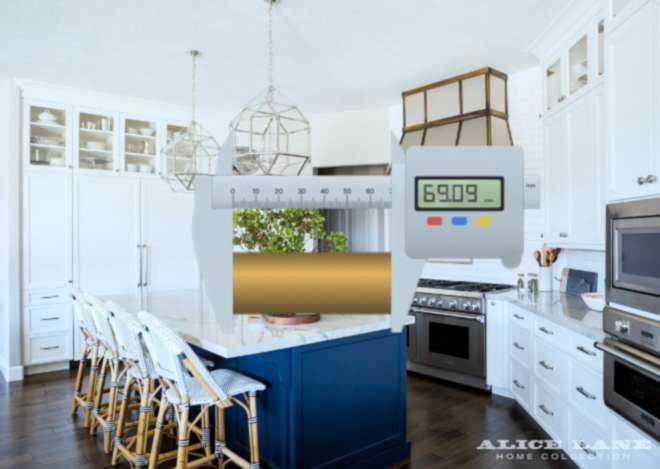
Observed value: {"value": 69.09, "unit": "mm"}
